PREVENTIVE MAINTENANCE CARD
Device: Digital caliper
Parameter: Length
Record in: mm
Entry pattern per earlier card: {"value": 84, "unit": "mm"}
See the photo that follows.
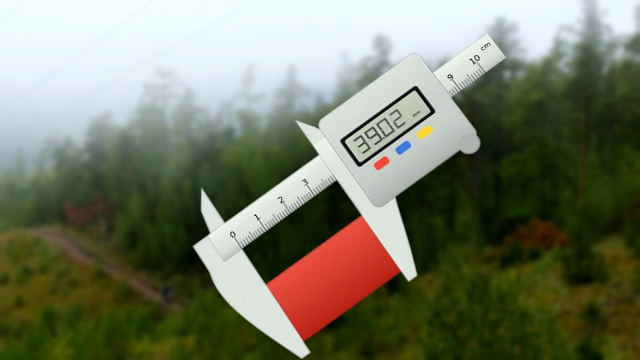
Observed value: {"value": 39.02, "unit": "mm"}
